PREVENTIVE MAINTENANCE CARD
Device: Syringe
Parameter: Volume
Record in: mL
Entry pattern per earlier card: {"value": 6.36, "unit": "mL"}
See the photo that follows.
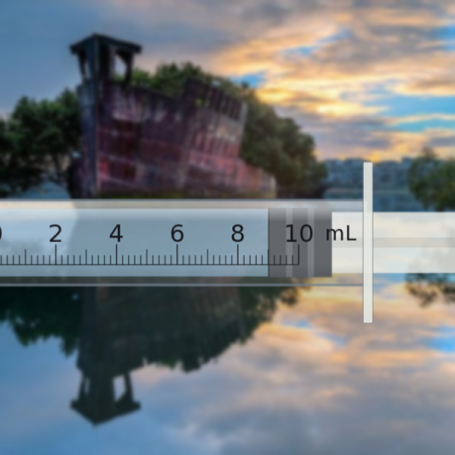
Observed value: {"value": 9, "unit": "mL"}
